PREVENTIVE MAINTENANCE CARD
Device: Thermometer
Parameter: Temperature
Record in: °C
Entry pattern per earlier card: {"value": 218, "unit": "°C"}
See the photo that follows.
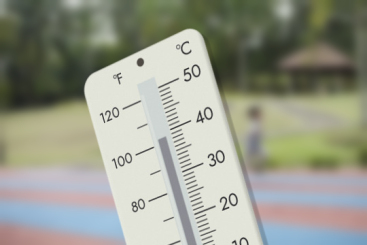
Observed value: {"value": 39, "unit": "°C"}
